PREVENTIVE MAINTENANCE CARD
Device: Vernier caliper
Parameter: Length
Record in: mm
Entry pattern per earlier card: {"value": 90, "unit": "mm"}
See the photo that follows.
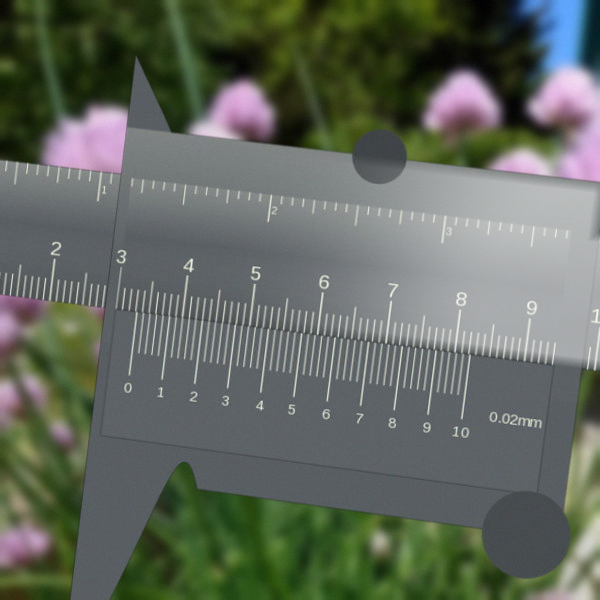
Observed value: {"value": 33.2, "unit": "mm"}
